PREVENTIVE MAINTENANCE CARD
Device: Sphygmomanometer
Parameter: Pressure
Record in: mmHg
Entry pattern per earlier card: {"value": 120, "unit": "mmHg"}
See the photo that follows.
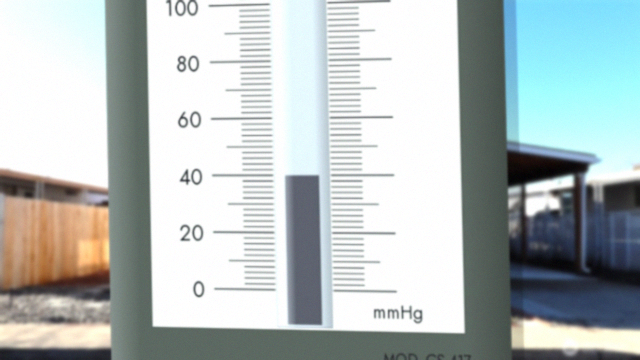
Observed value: {"value": 40, "unit": "mmHg"}
